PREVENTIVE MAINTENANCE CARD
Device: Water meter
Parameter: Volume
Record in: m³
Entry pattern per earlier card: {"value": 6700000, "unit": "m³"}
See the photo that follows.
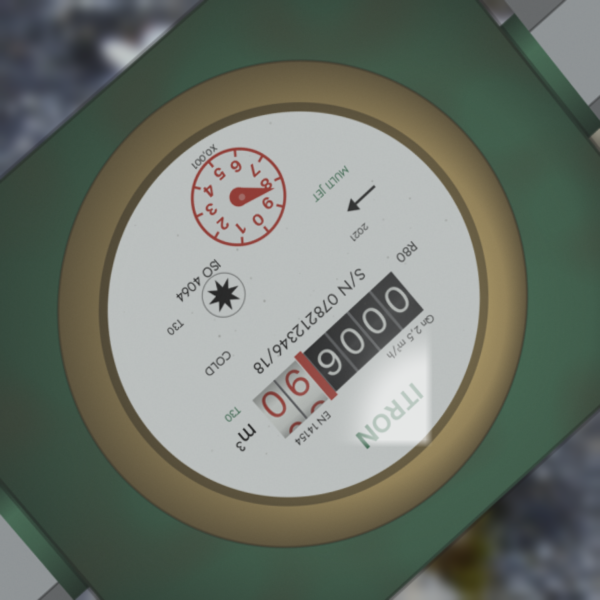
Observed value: {"value": 6.898, "unit": "m³"}
